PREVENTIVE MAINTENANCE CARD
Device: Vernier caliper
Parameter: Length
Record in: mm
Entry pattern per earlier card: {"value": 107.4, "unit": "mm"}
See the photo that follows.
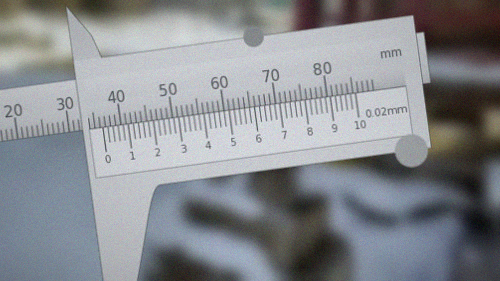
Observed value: {"value": 36.5, "unit": "mm"}
